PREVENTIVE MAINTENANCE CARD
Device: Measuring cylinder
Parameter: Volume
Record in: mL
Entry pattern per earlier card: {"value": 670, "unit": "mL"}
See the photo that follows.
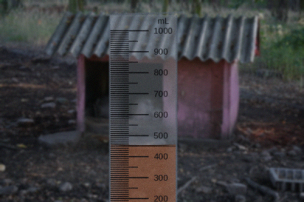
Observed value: {"value": 450, "unit": "mL"}
